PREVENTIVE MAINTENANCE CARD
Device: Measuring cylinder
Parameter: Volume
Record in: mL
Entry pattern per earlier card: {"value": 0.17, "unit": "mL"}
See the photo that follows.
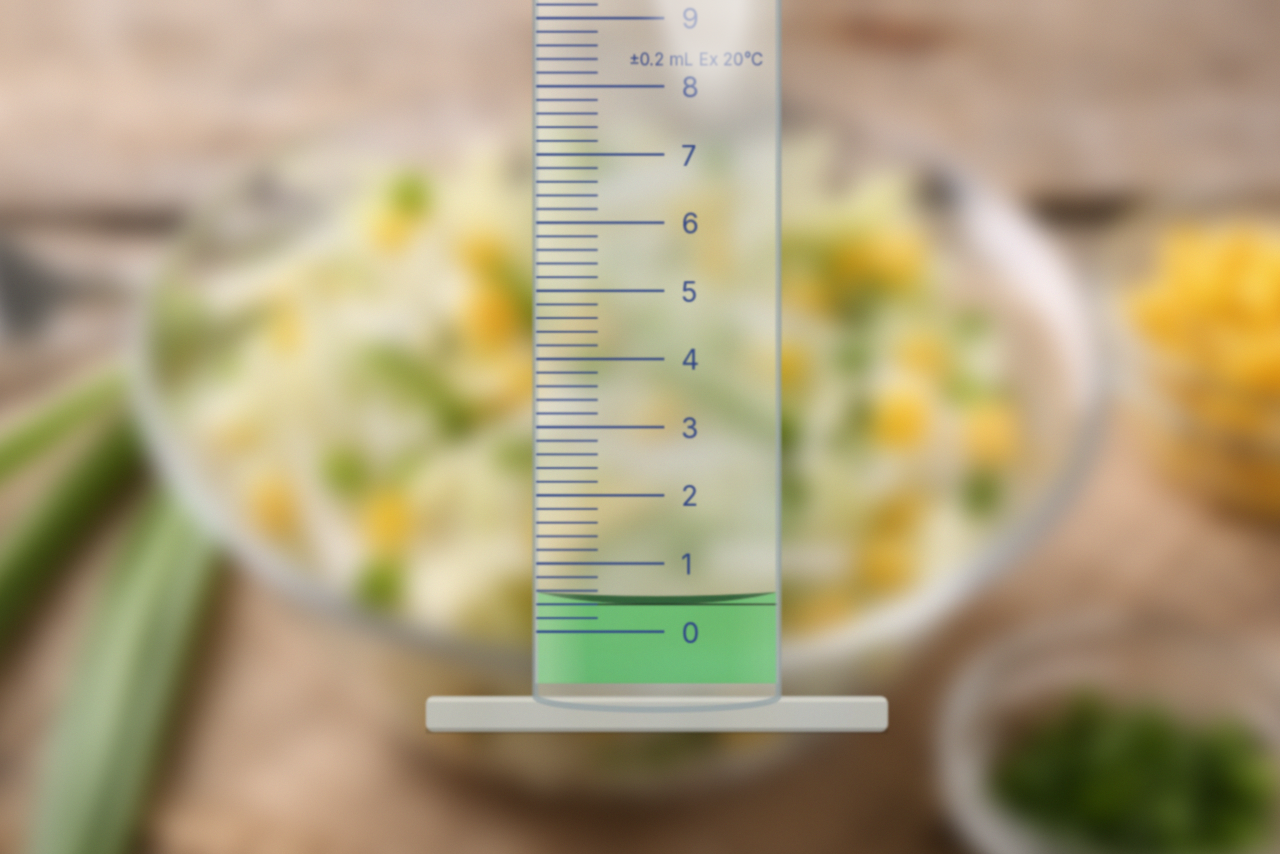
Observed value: {"value": 0.4, "unit": "mL"}
